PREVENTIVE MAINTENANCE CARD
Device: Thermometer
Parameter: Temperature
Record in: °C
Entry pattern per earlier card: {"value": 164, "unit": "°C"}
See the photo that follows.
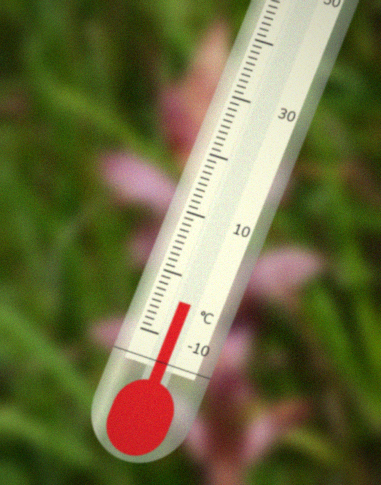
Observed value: {"value": -4, "unit": "°C"}
